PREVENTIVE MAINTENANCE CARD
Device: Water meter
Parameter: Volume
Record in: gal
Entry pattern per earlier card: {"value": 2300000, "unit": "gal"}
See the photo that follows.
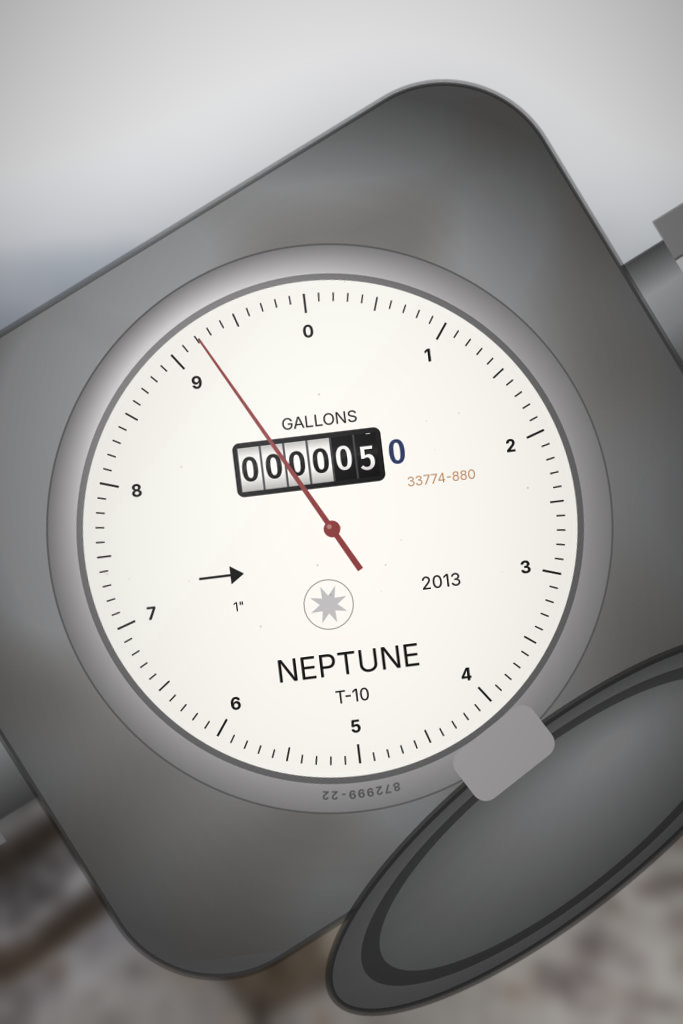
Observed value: {"value": 49.2, "unit": "gal"}
